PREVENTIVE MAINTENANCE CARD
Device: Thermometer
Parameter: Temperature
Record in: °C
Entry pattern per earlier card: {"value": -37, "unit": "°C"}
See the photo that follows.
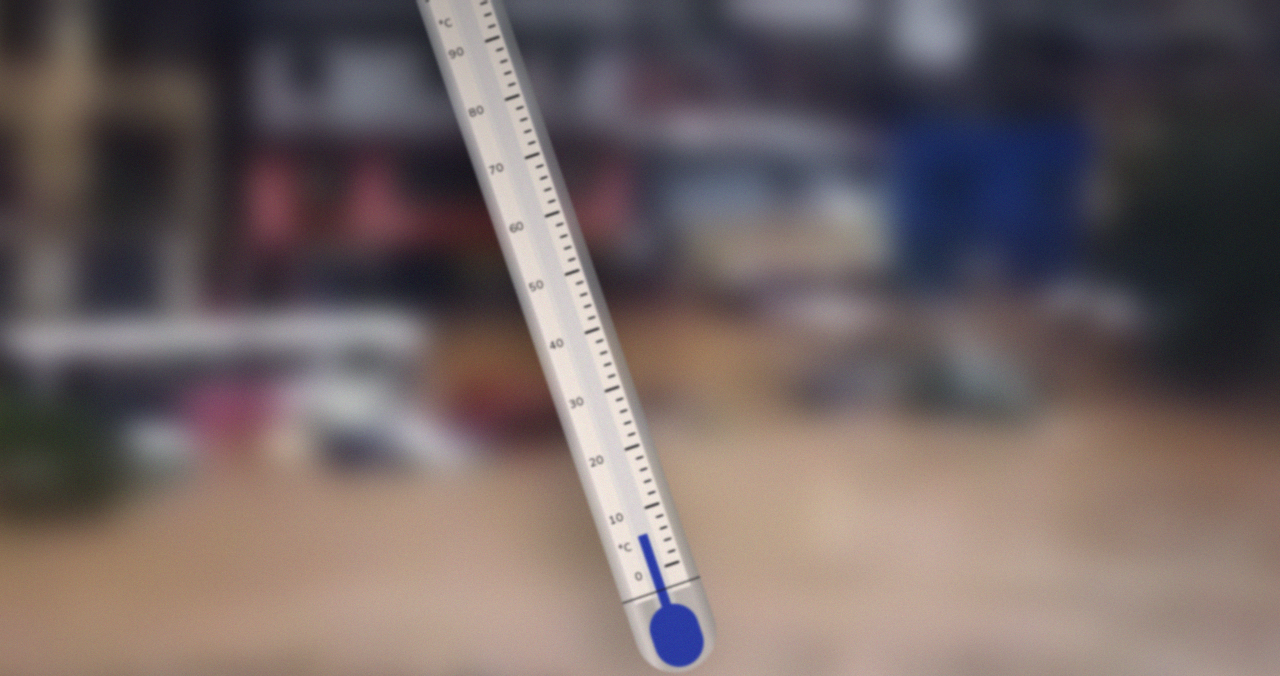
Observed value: {"value": 6, "unit": "°C"}
